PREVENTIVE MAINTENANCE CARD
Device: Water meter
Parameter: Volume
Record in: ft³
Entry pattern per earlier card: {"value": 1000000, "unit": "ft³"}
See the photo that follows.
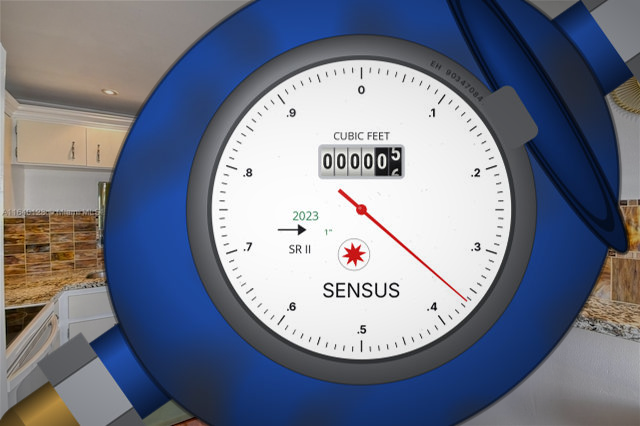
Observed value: {"value": 5.36, "unit": "ft³"}
